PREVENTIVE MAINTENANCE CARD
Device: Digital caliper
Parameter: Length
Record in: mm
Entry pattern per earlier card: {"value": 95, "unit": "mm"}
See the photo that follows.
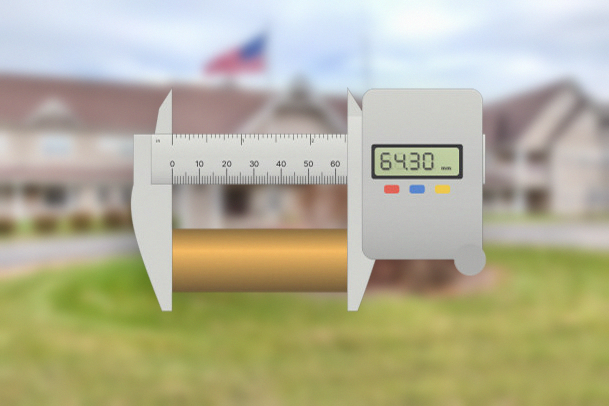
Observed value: {"value": 64.30, "unit": "mm"}
